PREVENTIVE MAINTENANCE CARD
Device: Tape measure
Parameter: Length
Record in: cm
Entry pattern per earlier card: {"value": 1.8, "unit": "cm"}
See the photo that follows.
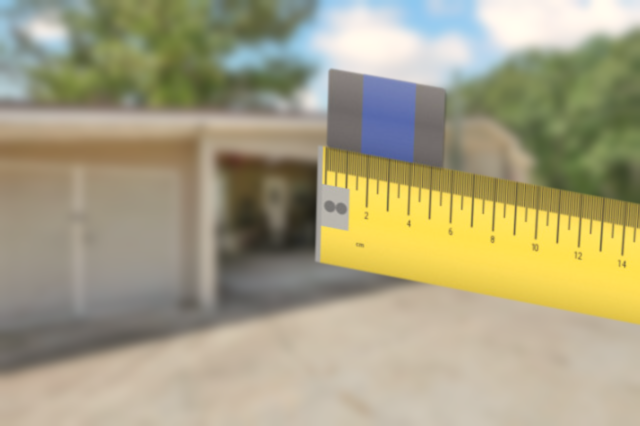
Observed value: {"value": 5.5, "unit": "cm"}
